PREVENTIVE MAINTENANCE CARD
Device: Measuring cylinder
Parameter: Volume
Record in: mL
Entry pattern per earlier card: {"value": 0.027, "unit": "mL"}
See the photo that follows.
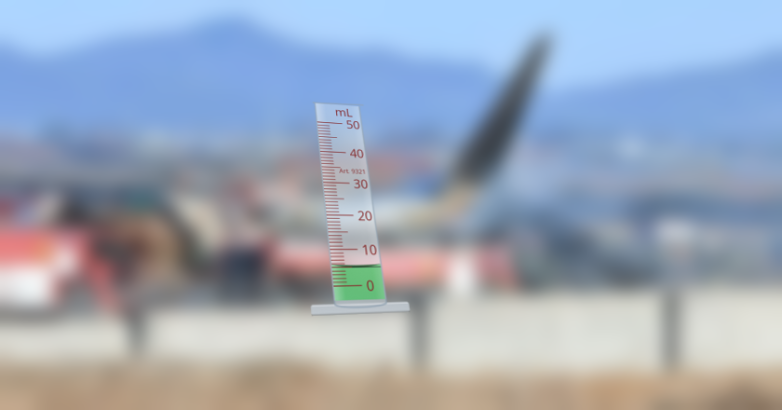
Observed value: {"value": 5, "unit": "mL"}
